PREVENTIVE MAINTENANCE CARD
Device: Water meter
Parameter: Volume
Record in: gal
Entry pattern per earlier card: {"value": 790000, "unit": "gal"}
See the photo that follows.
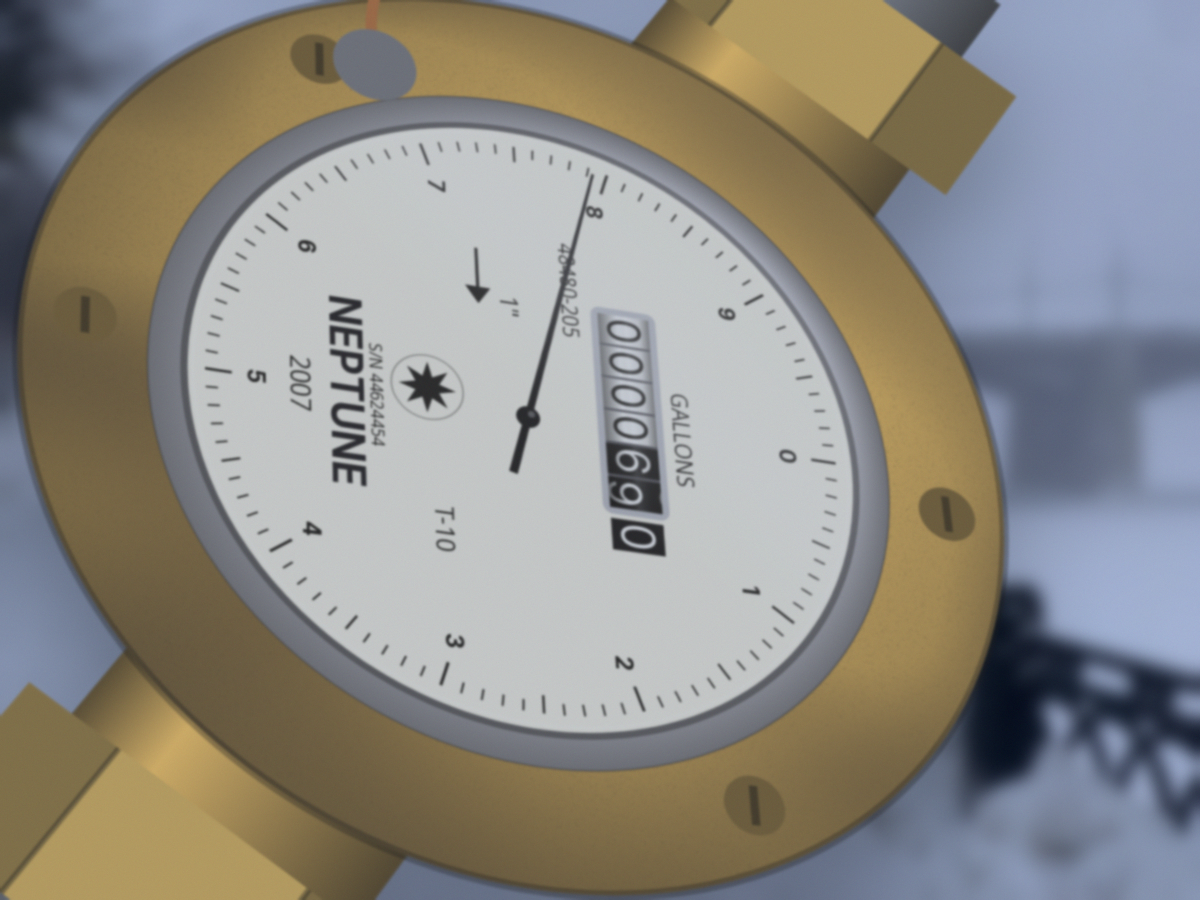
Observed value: {"value": 687.9, "unit": "gal"}
